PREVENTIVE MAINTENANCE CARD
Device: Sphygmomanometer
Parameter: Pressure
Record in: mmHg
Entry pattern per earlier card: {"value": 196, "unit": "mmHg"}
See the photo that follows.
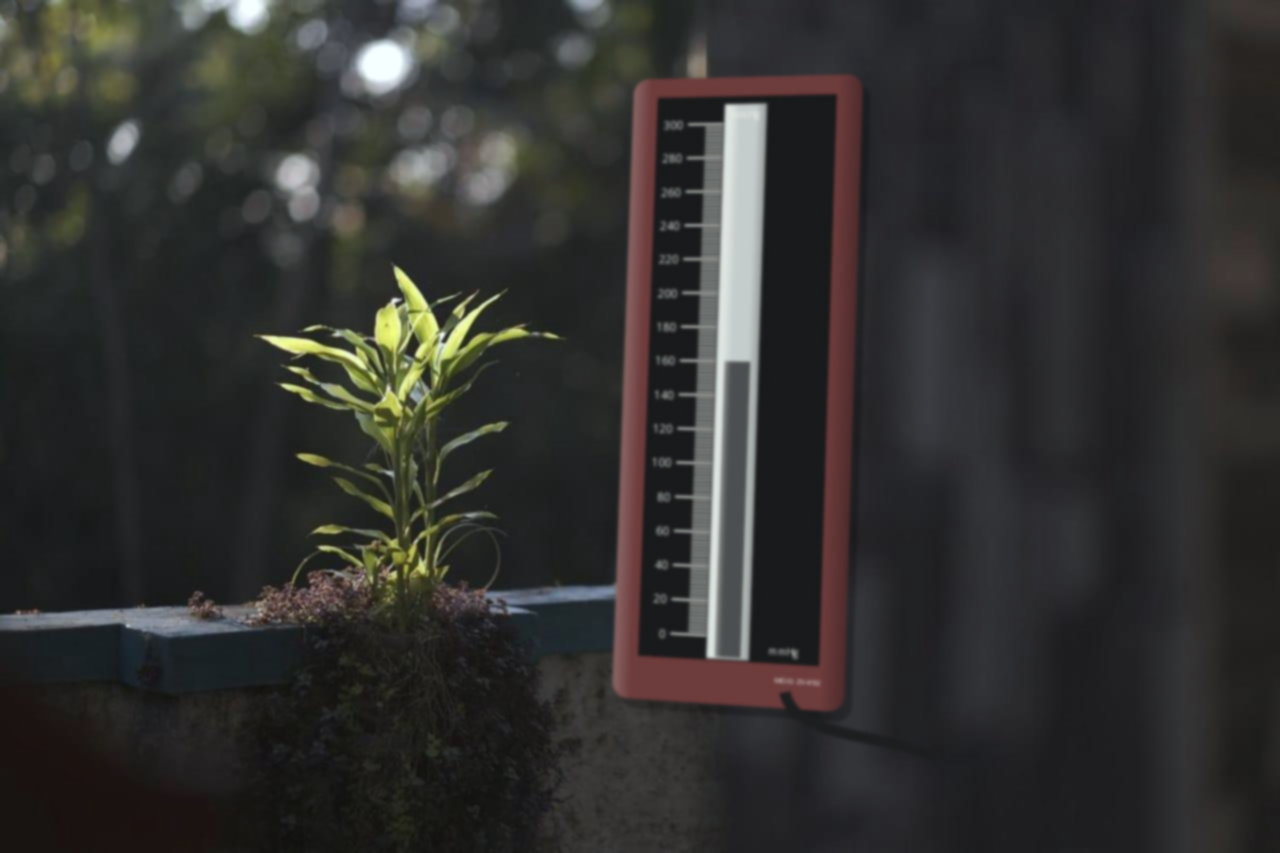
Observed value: {"value": 160, "unit": "mmHg"}
